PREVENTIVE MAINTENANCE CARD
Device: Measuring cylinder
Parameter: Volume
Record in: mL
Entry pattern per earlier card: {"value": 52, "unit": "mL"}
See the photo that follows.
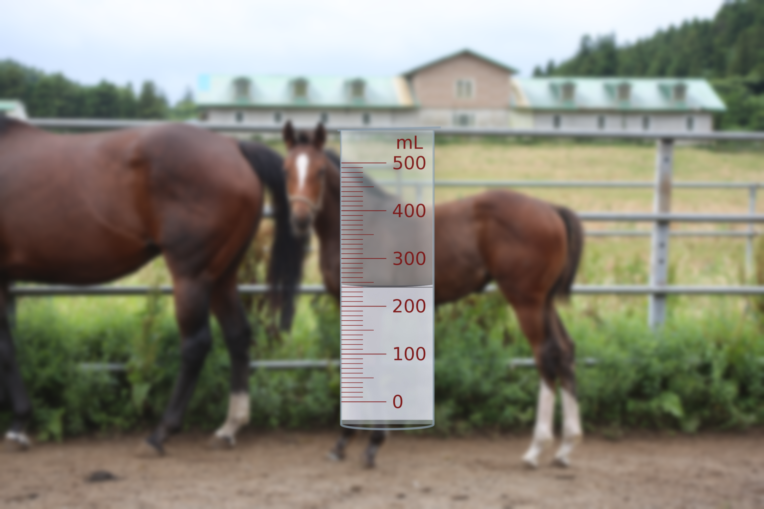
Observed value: {"value": 240, "unit": "mL"}
